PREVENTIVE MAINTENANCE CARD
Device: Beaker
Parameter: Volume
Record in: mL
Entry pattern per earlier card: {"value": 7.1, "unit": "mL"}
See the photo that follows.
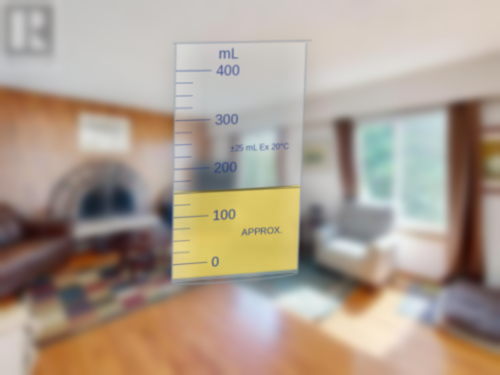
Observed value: {"value": 150, "unit": "mL"}
